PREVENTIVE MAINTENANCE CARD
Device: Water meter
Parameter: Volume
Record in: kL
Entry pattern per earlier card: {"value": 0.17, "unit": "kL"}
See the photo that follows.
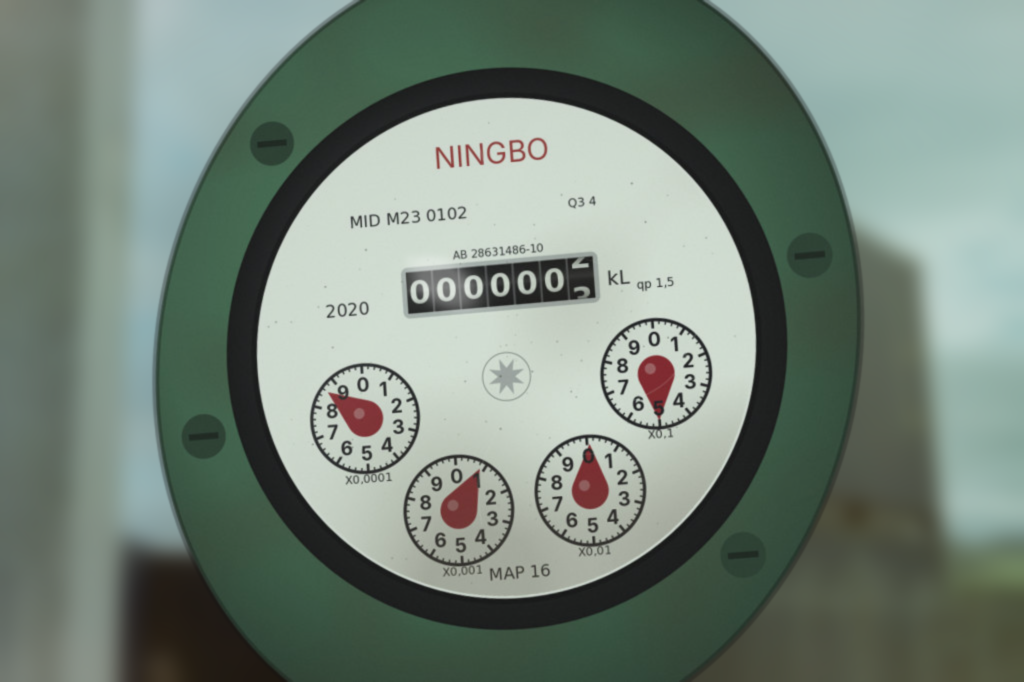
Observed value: {"value": 2.5008, "unit": "kL"}
